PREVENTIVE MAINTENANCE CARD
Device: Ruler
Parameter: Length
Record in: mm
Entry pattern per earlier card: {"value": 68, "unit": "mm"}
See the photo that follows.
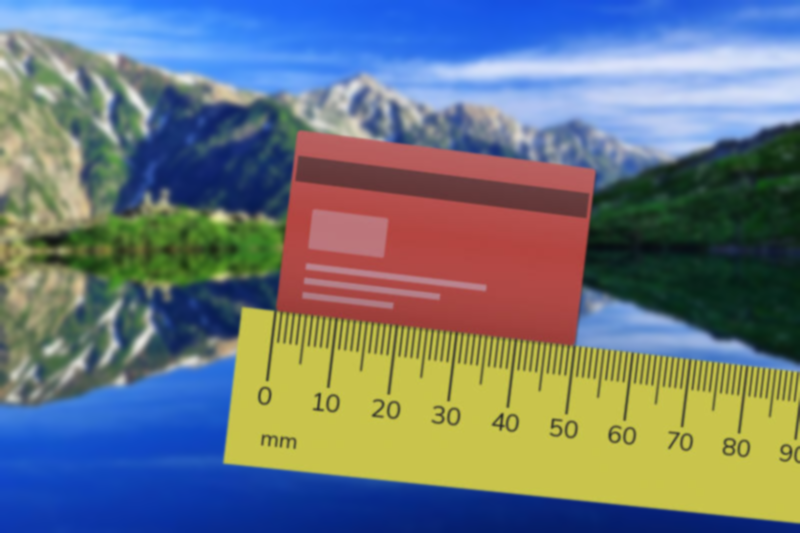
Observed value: {"value": 50, "unit": "mm"}
